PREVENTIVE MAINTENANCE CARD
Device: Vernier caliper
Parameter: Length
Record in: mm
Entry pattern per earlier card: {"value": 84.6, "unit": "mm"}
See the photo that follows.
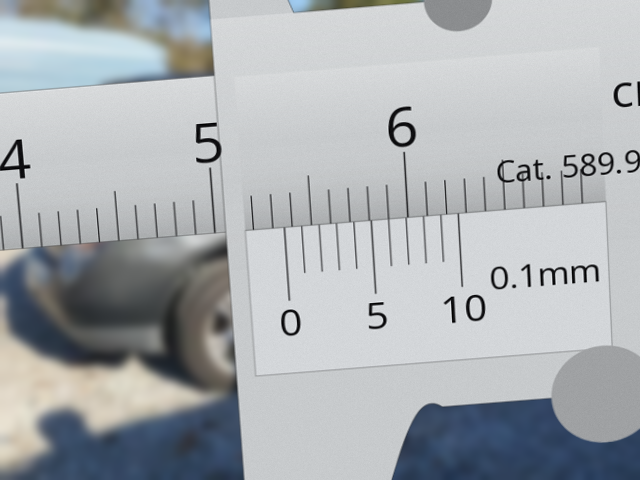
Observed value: {"value": 53.6, "unit": "mm"}
